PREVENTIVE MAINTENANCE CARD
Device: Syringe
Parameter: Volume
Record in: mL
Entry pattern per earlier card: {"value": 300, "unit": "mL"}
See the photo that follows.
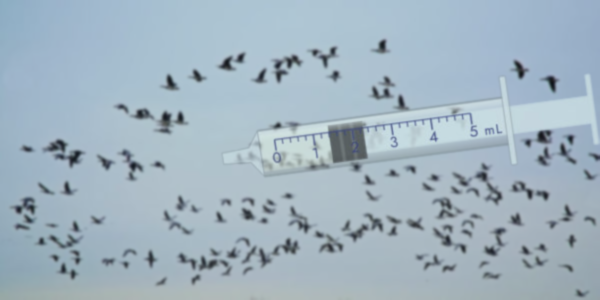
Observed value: {"value": 1.4, "unit": "mL"}
